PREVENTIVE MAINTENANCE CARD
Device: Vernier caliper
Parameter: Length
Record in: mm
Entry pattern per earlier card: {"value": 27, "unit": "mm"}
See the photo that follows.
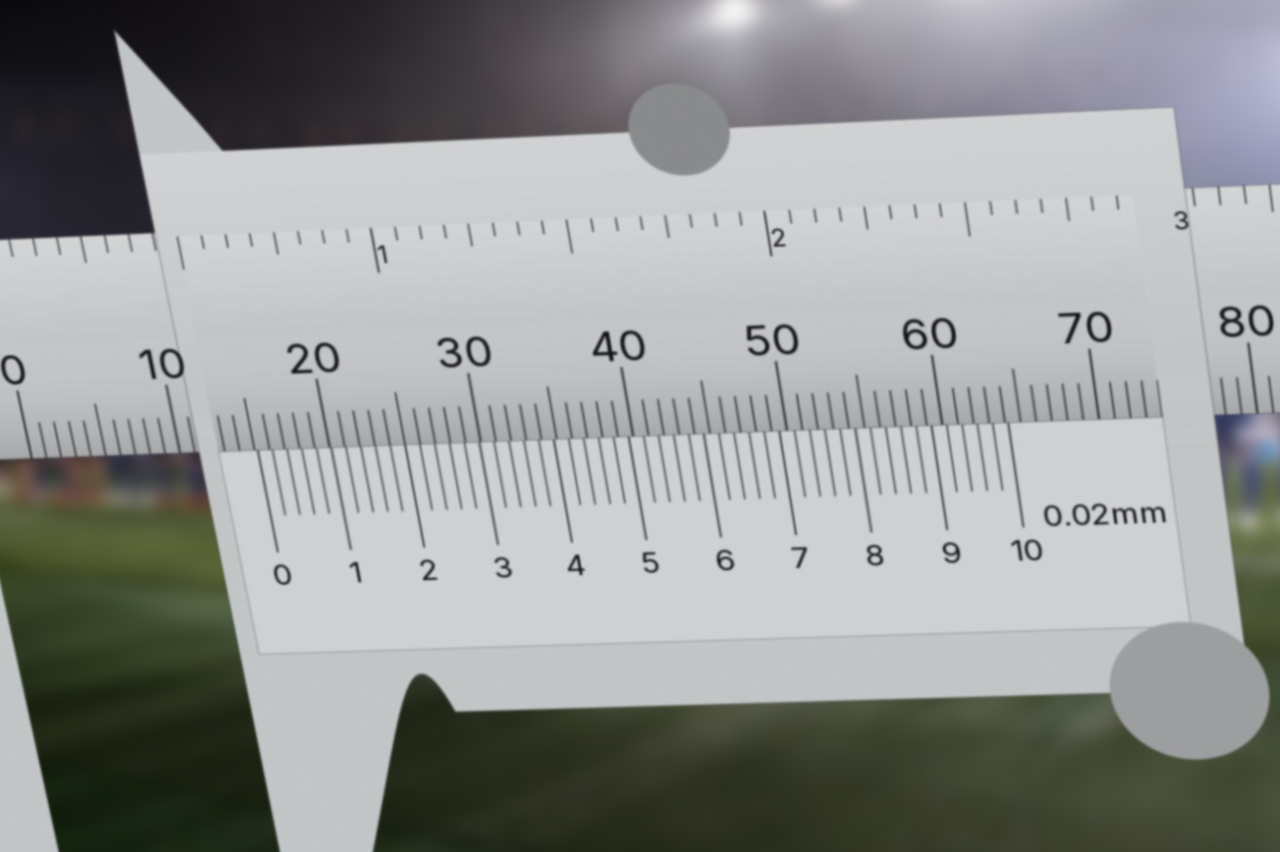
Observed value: {"value": 15.2, "unit": "mm"}
